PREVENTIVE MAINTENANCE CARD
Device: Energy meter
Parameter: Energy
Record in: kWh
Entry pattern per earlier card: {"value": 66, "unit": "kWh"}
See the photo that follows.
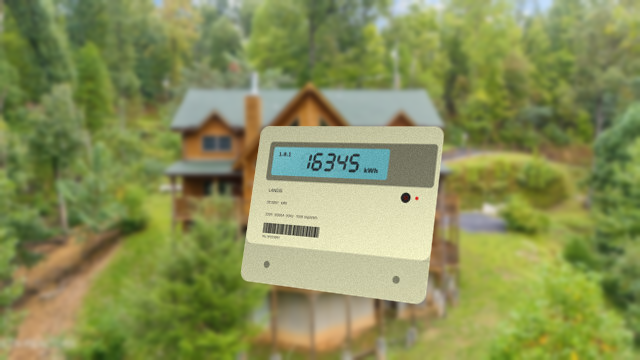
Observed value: {"value": 16345, "unit": "kWh"}
